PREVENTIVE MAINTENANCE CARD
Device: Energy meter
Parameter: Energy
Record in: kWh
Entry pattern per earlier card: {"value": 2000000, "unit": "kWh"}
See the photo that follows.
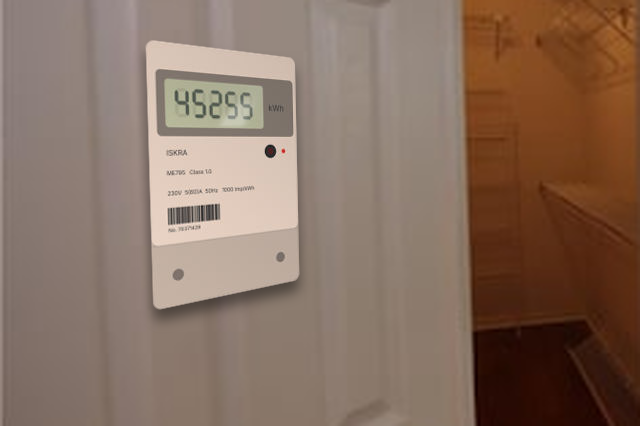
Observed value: {"value": 45255, "unit": "kWh"}
